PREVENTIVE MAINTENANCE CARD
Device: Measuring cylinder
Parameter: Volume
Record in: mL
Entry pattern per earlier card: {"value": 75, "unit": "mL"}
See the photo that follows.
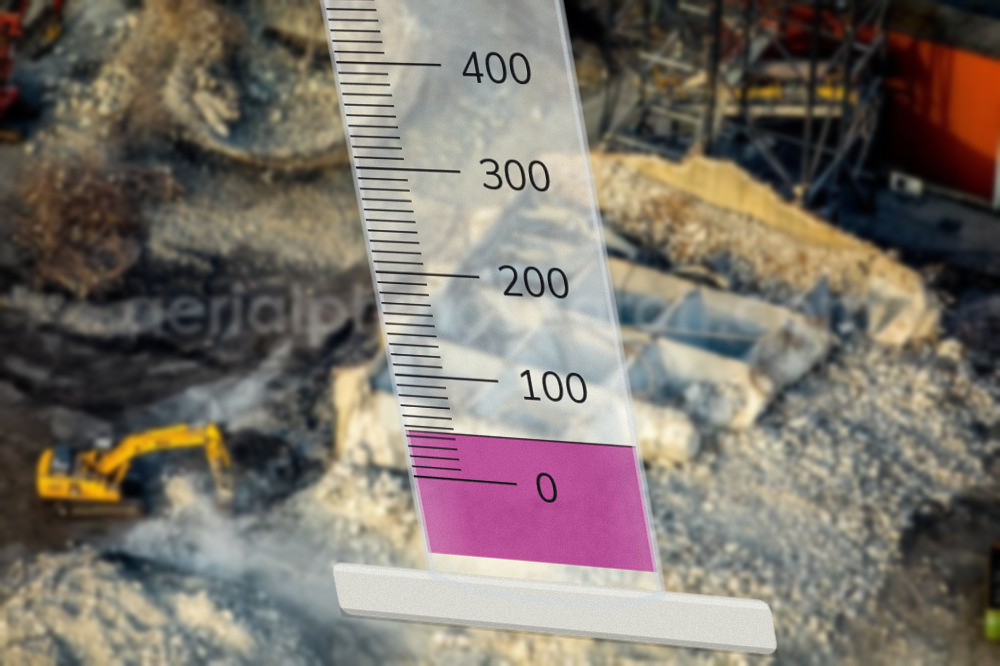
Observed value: {"value": 45, "unit": "mL"}
